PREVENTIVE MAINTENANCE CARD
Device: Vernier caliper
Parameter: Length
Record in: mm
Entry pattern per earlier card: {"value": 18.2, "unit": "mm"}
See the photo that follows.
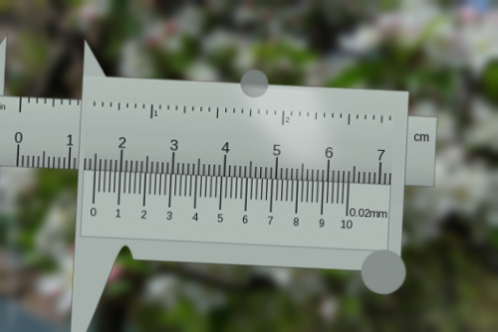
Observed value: {"value": 15.0, "unit": "mm"}
